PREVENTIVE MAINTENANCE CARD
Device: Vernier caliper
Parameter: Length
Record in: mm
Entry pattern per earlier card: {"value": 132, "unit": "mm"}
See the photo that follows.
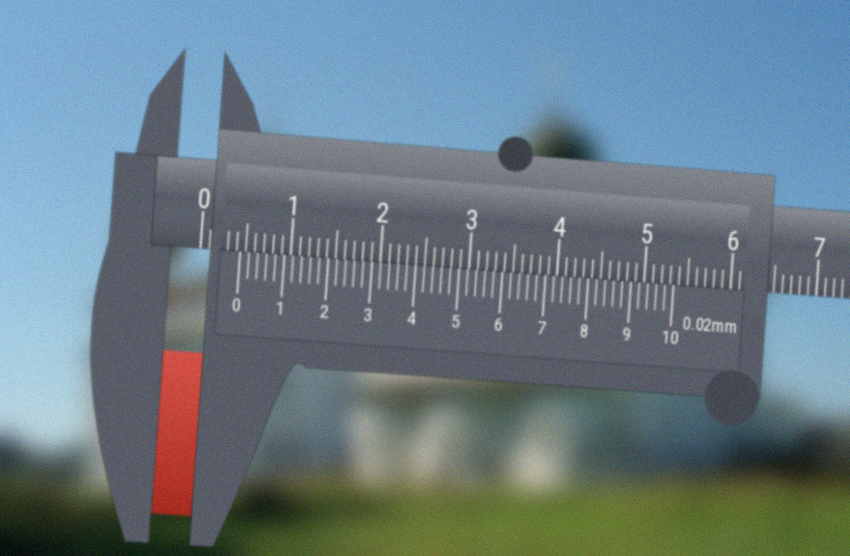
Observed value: {"value": 4.4, "unit": "mm"}
